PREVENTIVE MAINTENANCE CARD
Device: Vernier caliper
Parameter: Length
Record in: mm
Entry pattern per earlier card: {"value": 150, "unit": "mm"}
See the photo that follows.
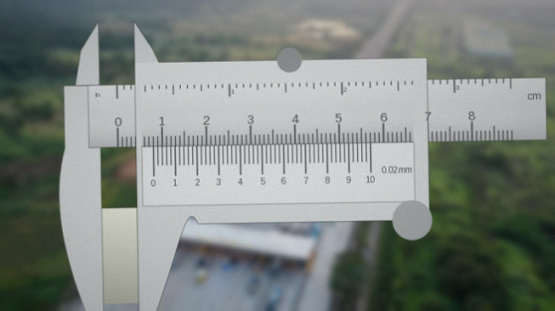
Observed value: {"value": 8.0, "unit": "mm"}
